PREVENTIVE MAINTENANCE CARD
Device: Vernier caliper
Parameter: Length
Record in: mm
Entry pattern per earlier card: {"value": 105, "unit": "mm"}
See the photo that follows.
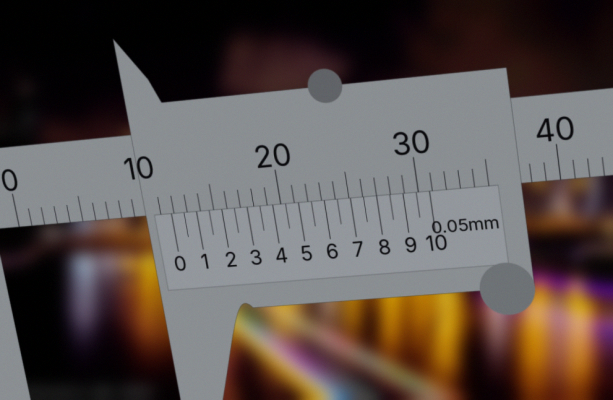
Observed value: {"value": 11.8, "unit": "mm"}
